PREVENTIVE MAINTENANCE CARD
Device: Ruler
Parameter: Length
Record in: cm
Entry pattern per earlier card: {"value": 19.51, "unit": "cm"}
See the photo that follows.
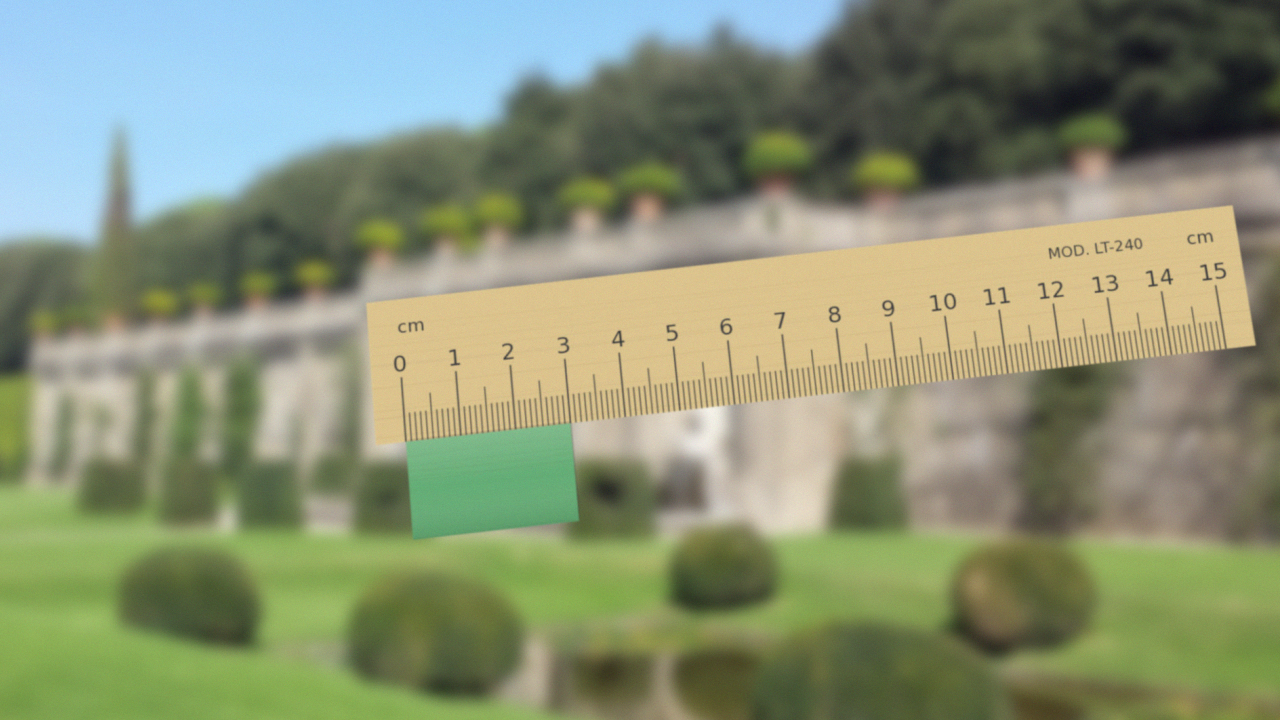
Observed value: {"value": 3, "unit": "cm"}
